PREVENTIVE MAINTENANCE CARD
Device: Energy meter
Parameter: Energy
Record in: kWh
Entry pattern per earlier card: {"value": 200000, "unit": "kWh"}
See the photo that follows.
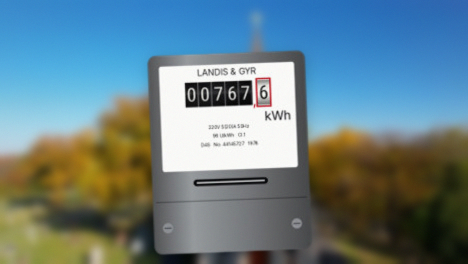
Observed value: {"value": 767.6, "unit": "kWh"}
